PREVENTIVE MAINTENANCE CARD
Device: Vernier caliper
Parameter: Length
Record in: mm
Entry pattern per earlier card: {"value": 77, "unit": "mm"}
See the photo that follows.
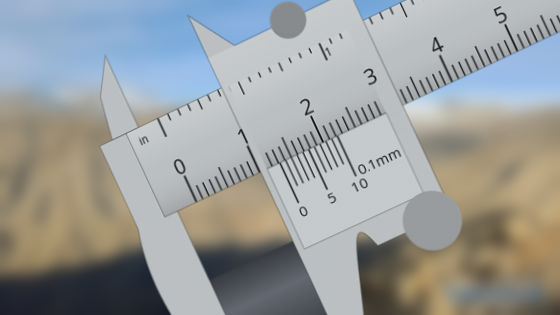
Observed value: {"value": 13.2, "unit": "mm"}
